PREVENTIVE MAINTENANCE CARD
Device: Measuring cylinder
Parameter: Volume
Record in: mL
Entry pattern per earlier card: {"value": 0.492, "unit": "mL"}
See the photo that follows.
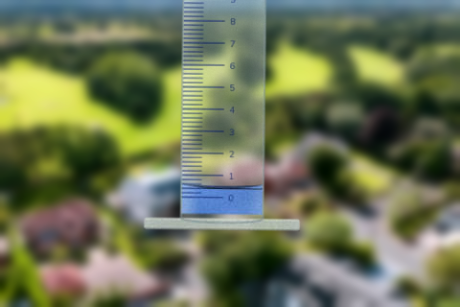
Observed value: {"value": 0.4, "unit": "mL"}
